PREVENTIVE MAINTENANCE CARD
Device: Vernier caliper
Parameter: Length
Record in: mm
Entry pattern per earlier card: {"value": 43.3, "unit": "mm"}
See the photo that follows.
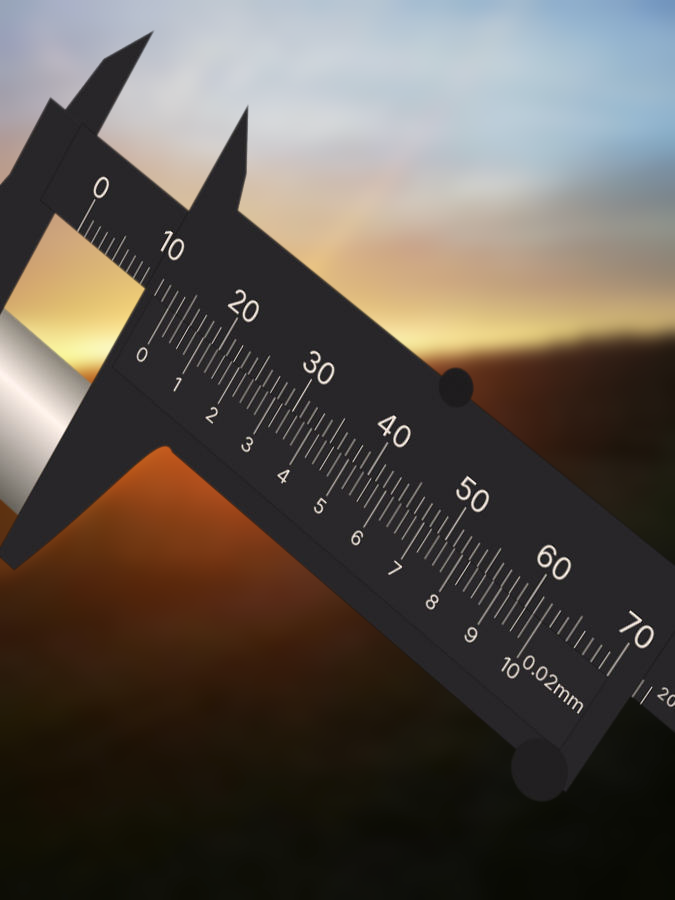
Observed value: {"value": 13.0, "unit": "mm"}
